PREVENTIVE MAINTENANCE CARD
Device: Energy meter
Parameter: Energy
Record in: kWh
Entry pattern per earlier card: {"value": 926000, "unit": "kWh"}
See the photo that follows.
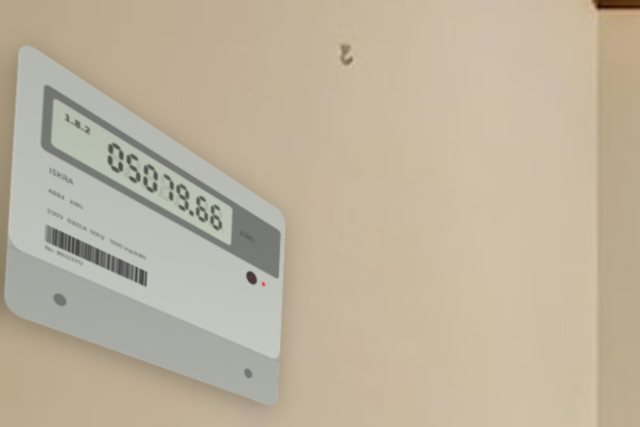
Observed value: {"value": 5079.66, "unit": "kWh"}
